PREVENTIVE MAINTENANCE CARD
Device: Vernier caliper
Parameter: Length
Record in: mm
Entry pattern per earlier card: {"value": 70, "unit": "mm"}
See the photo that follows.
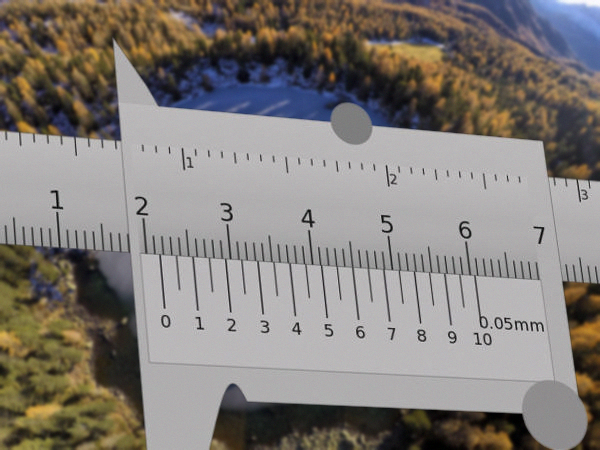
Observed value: {"value": 21.6, "unit": "mm"}
